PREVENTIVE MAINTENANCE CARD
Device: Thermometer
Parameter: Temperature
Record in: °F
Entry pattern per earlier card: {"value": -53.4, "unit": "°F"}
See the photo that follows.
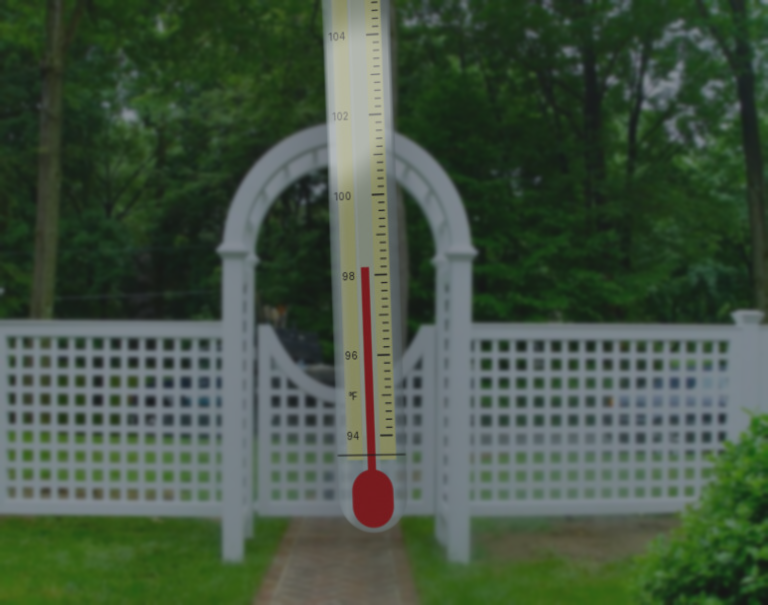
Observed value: {"value": 98.2, "unit": "°F"}
